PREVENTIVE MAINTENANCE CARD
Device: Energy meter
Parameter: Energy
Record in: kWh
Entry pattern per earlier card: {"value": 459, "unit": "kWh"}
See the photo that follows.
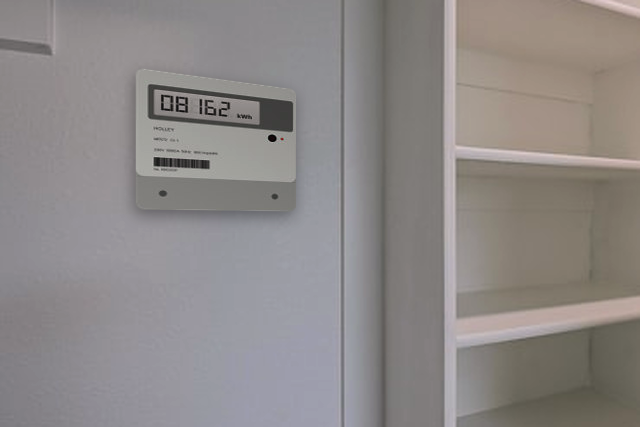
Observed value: {"value": 8162, "unit": "kWh"}
